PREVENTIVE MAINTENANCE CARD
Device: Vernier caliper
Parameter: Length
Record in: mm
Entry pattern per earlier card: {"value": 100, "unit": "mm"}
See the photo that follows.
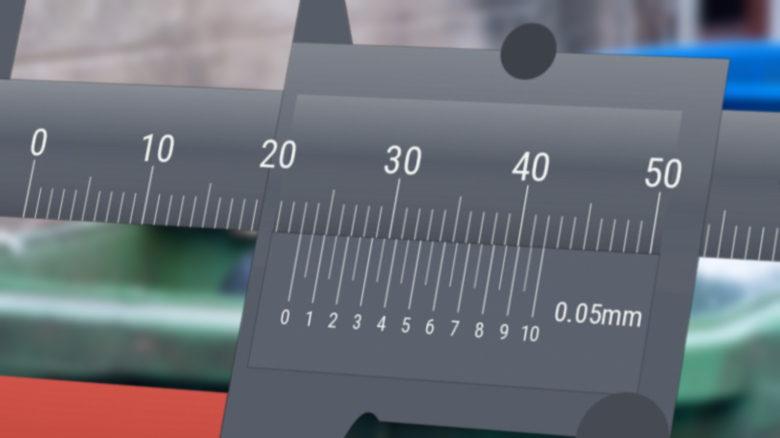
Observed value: {"value": 23.0, "unit": "mm"}
